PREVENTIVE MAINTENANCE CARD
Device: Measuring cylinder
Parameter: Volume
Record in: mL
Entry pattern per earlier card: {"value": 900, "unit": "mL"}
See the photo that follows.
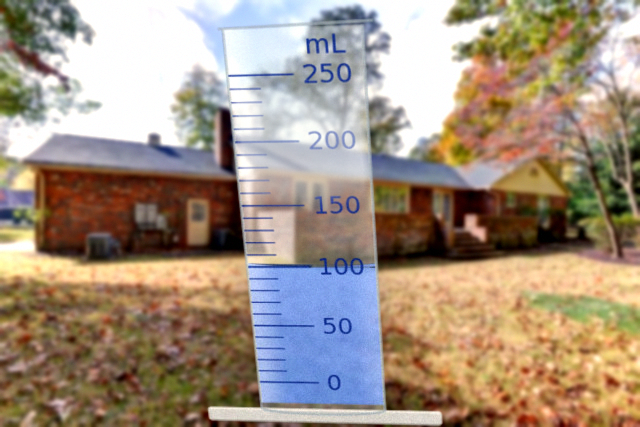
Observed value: {"value": 100, "unit": "mL"}
